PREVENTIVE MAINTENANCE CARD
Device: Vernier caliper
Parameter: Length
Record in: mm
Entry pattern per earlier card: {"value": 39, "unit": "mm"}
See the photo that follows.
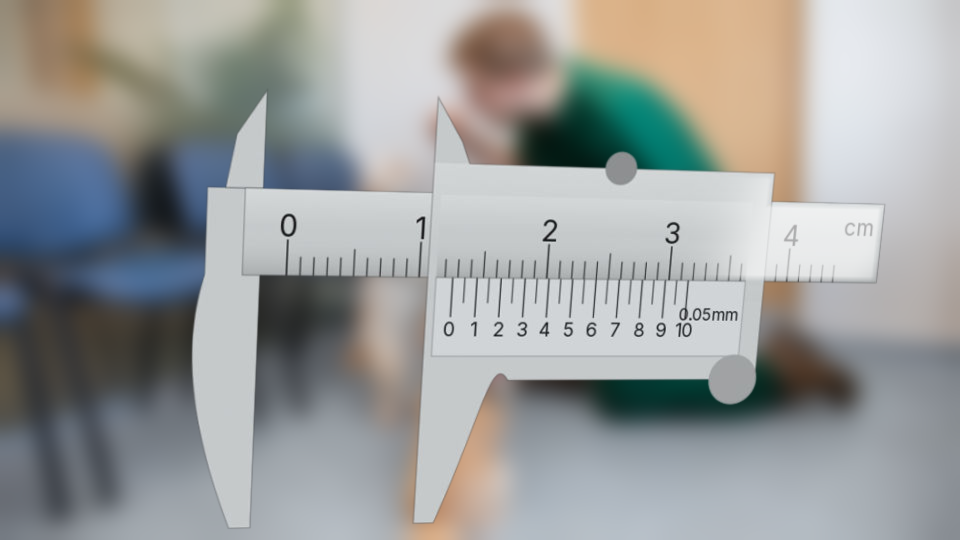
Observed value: {"value": 12.6, "unit": "mm"}
